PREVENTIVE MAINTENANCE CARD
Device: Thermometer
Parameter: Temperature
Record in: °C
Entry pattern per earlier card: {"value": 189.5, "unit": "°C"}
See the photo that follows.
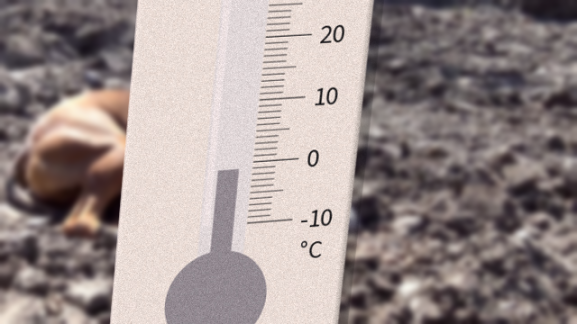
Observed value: {"value": -1, "unit": "°C"}
